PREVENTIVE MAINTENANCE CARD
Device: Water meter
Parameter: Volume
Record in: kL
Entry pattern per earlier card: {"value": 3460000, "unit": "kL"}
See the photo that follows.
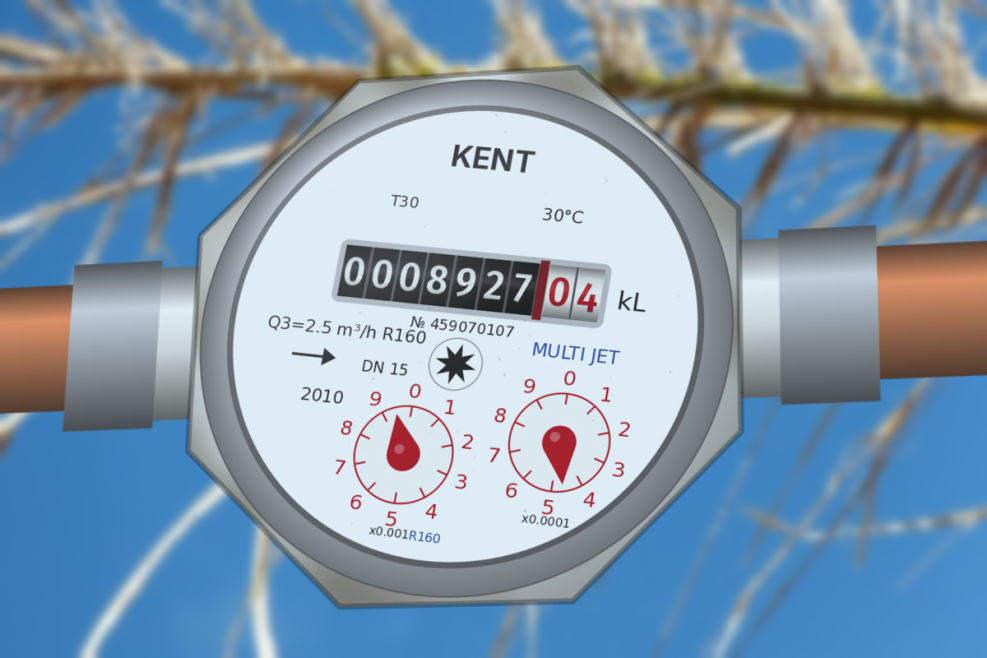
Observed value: {"value": 8927.0394, "unit": "kL"}
